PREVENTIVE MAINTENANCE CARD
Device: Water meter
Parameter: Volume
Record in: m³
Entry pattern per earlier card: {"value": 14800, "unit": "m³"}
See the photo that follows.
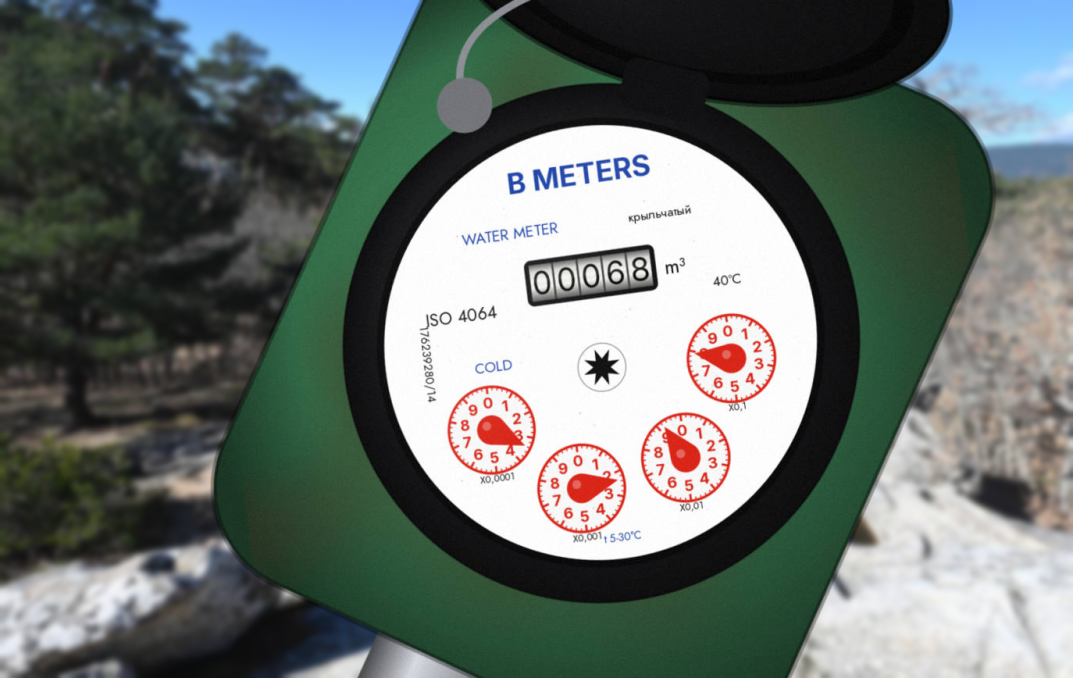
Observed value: {"value": 68.7923, "unit": "m³"}
